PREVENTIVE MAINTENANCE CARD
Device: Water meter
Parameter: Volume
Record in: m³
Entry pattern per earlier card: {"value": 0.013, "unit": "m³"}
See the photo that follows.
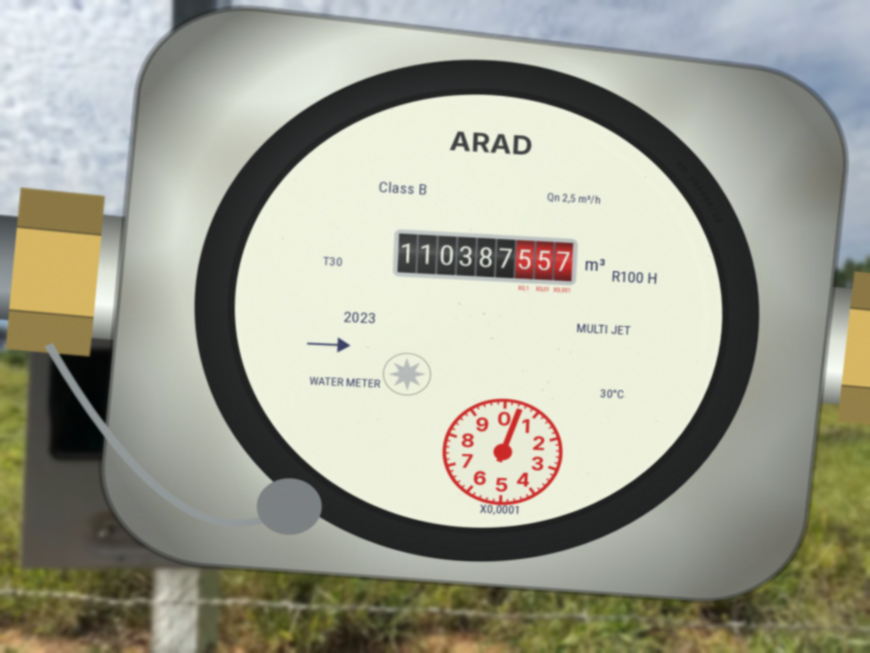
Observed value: {"value": 110387.5570, "unit": "m³"}
